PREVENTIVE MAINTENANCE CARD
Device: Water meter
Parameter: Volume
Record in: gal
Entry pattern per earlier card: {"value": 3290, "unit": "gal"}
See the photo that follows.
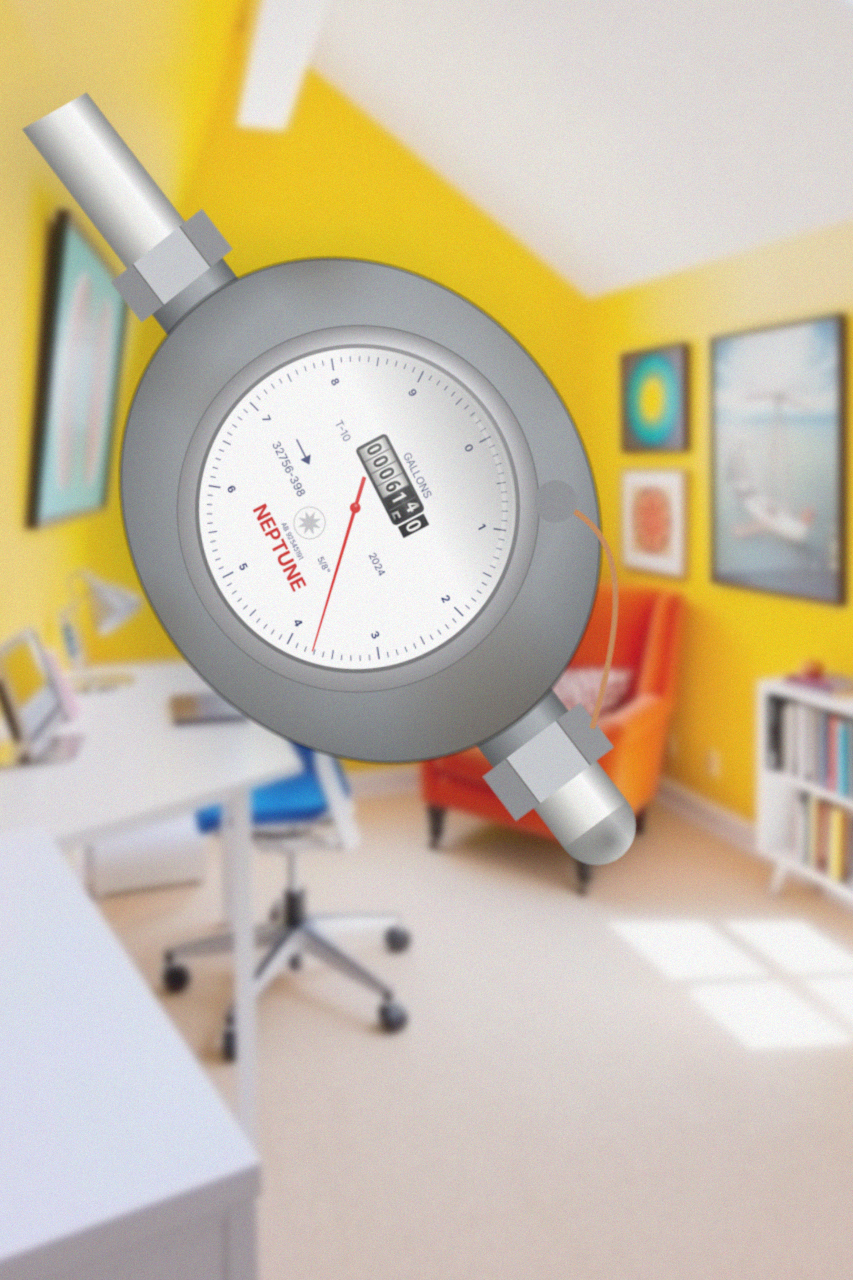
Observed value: {"value": 6143.7, "unit": "gal"}
